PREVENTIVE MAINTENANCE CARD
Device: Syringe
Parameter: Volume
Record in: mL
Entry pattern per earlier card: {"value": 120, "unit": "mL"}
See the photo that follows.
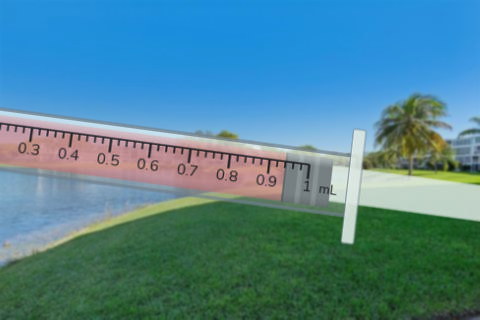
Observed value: {"value": 0.94, "unit": "mL"}
